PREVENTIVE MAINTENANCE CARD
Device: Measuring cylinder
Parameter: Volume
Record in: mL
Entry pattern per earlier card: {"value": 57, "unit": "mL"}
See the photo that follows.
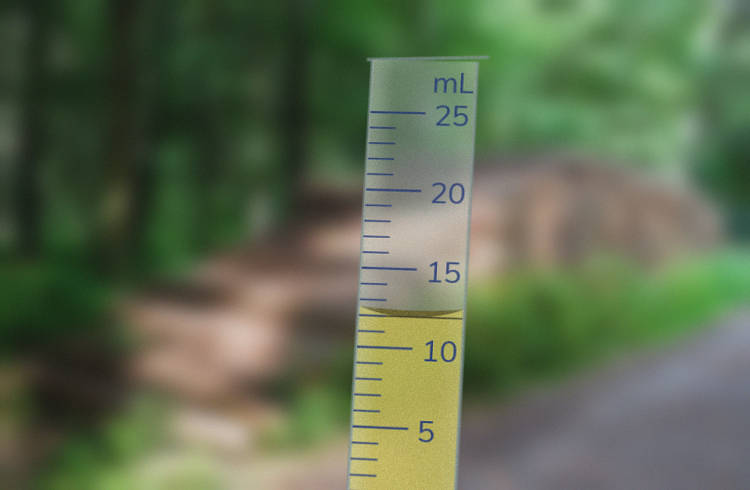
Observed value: {"value": 12, "unit": "mL"}
